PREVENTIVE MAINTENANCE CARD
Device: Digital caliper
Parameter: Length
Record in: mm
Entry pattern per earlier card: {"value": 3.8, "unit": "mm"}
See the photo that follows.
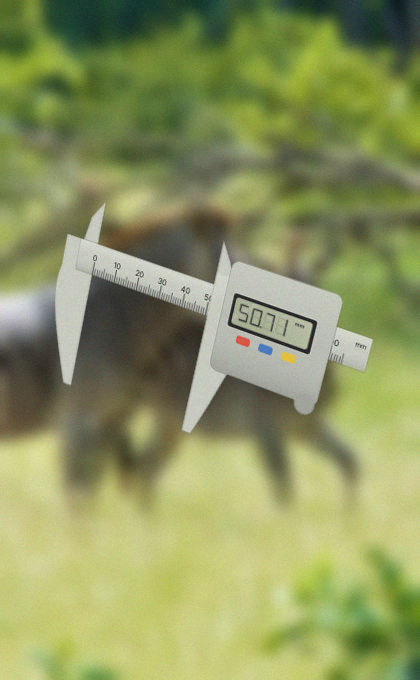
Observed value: {"value": 50.71, "unit": "mm"}
